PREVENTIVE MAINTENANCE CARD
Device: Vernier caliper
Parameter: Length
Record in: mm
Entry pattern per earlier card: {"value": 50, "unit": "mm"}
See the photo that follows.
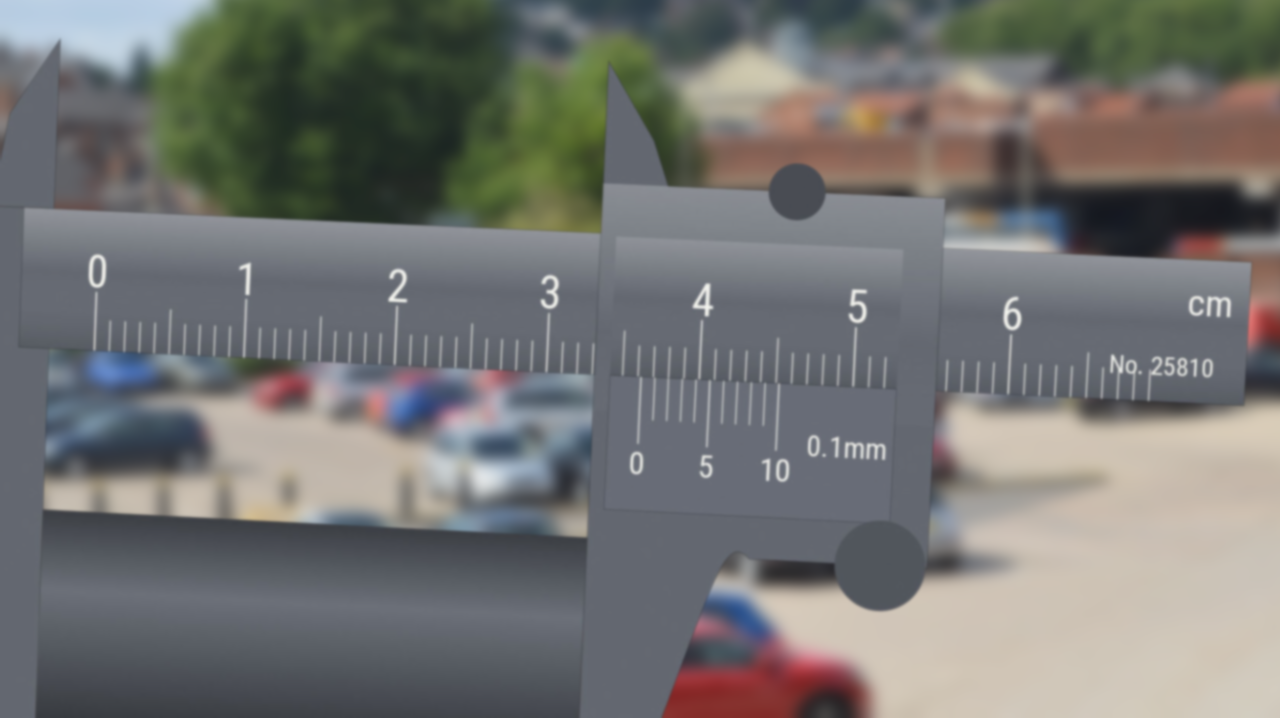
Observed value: {"value": 36.2, "unit": "mm"}
